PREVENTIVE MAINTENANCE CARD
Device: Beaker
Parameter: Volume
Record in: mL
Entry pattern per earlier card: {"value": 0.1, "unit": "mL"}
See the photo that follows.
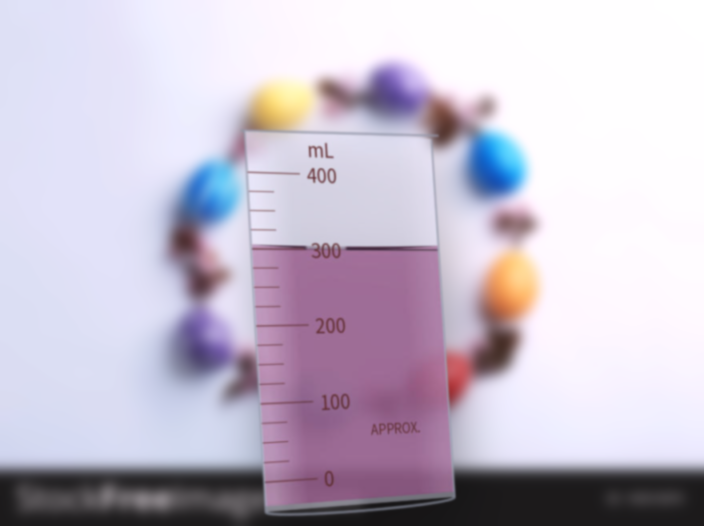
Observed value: {"value": 300, "unit": "mL"}
